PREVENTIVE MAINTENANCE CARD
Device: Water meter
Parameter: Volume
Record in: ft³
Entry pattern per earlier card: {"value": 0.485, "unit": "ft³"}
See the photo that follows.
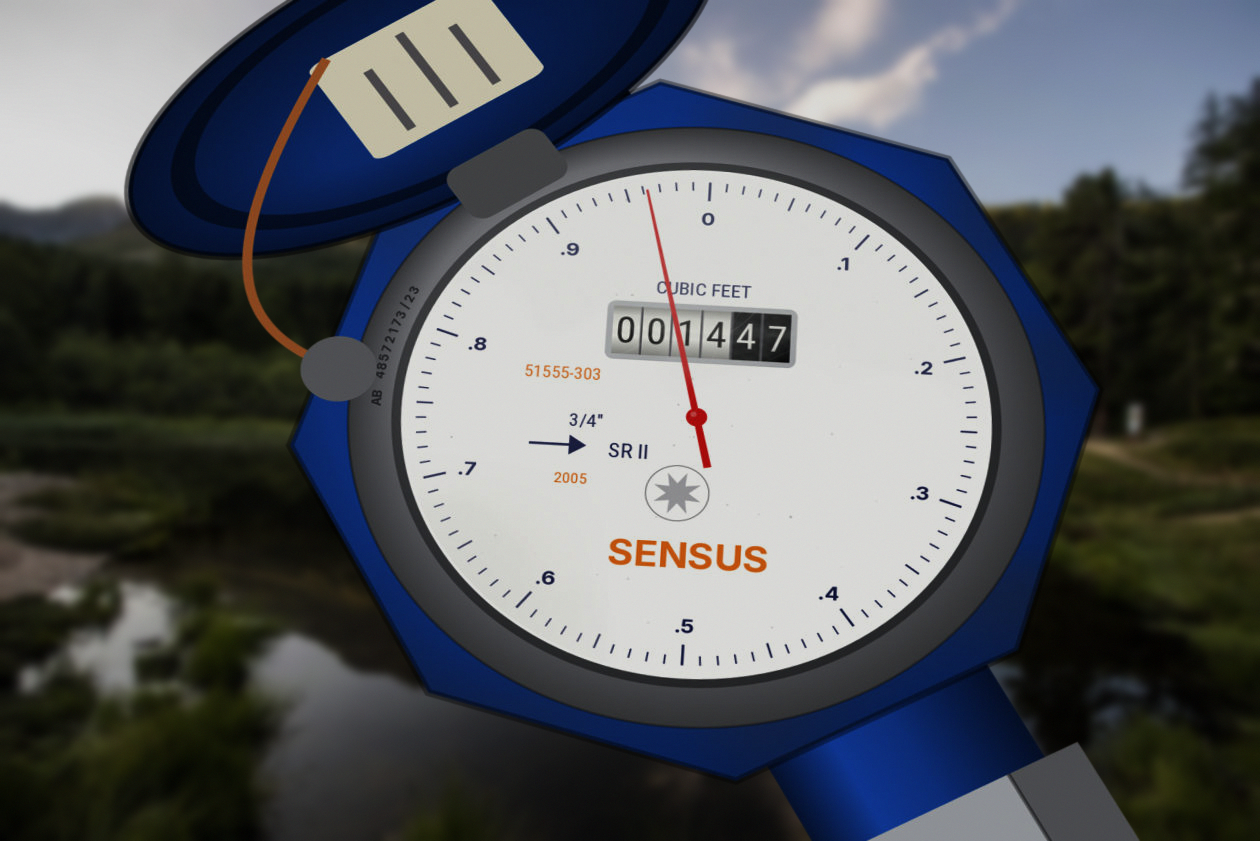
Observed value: {"value": 1446.96, "unit": "ft³"}
